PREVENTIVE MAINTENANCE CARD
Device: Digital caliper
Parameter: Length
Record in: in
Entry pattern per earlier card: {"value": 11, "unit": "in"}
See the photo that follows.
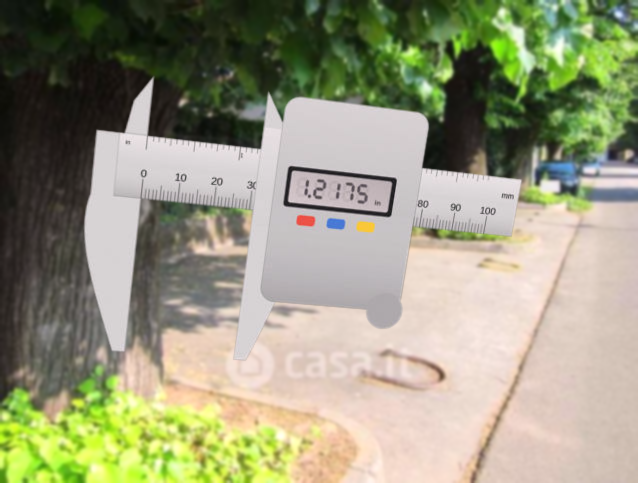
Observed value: {"value": 1.2175, "unit": "in"}
